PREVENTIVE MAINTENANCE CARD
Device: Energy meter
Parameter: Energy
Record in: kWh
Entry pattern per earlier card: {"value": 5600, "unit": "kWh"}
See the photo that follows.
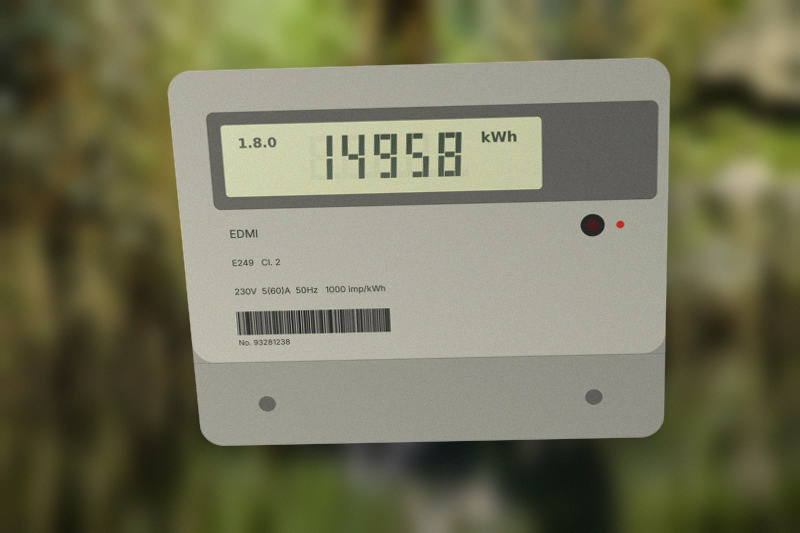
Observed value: {"value": 14958, "unit": "kWh"}
